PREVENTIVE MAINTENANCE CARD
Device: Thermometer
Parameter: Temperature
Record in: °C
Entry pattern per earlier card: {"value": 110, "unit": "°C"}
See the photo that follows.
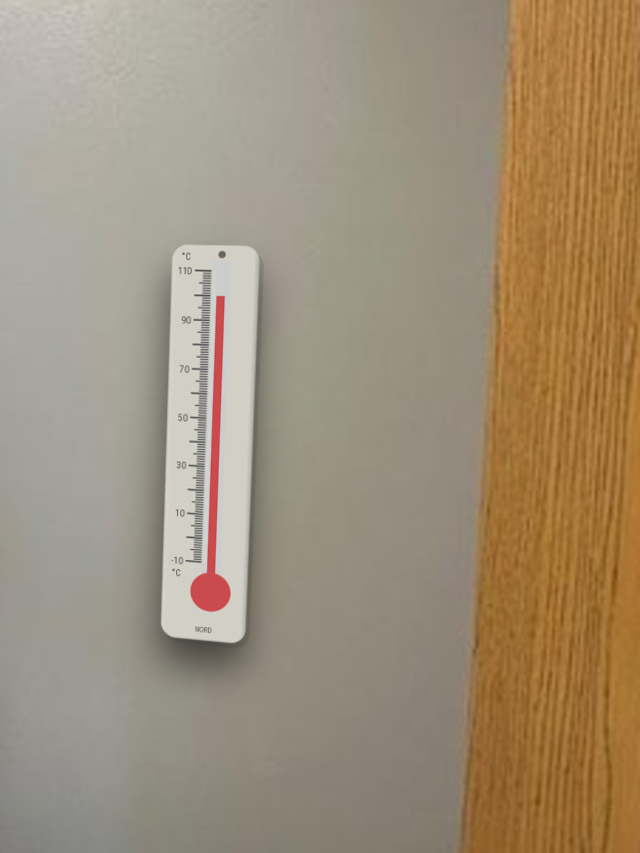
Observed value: {"value": 100, "unit": "°C"}
